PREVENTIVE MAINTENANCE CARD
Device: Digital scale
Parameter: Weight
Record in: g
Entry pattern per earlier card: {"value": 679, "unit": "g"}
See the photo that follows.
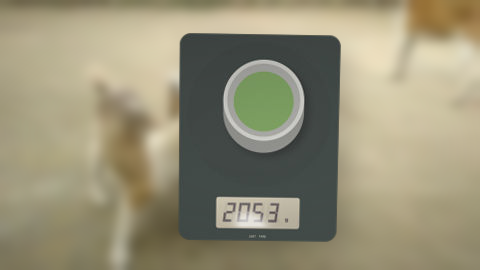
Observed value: {"value": 2053, "unit": "g"}
